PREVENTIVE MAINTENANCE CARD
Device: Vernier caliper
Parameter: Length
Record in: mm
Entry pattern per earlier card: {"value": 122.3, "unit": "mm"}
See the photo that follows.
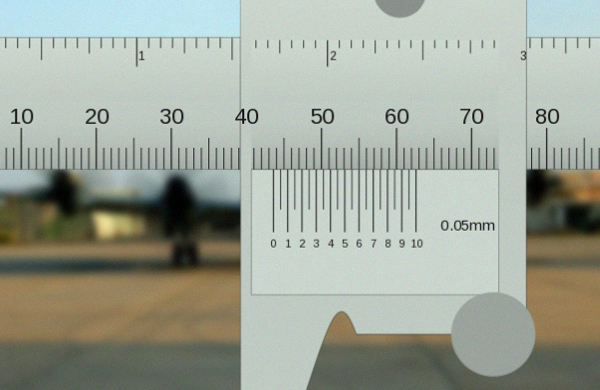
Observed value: {"value": 43.6, "unit": "mm"}
